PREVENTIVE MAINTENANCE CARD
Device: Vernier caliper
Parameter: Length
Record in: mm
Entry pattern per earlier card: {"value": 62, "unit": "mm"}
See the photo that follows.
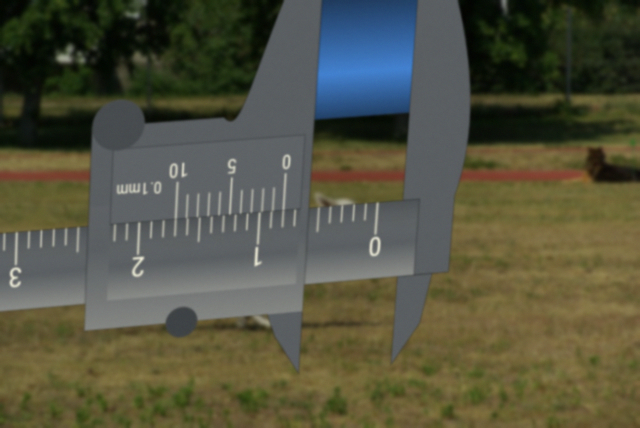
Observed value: {"value": 8.0, "unit": "mm"}
